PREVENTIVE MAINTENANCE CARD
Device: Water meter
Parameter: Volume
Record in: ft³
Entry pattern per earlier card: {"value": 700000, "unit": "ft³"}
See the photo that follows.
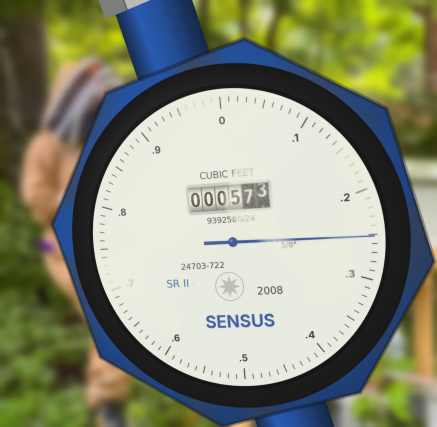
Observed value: {"value": 573.25, "unit": "ft³"}
